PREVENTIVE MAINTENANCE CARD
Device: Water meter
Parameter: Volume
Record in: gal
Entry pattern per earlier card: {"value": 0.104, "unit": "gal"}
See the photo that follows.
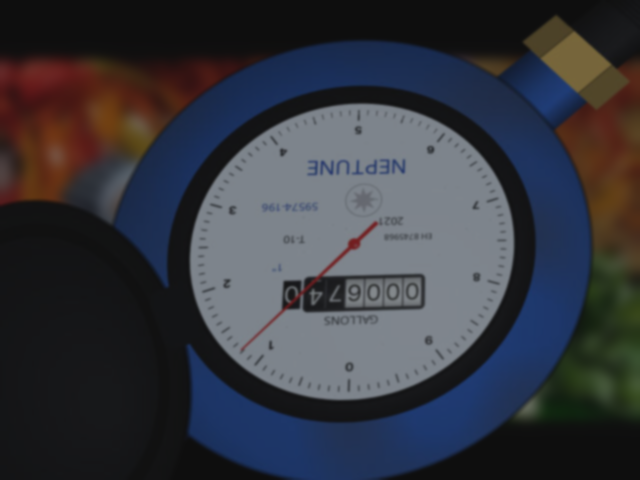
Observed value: {"value": 6741.2, "unit": "gal"}
